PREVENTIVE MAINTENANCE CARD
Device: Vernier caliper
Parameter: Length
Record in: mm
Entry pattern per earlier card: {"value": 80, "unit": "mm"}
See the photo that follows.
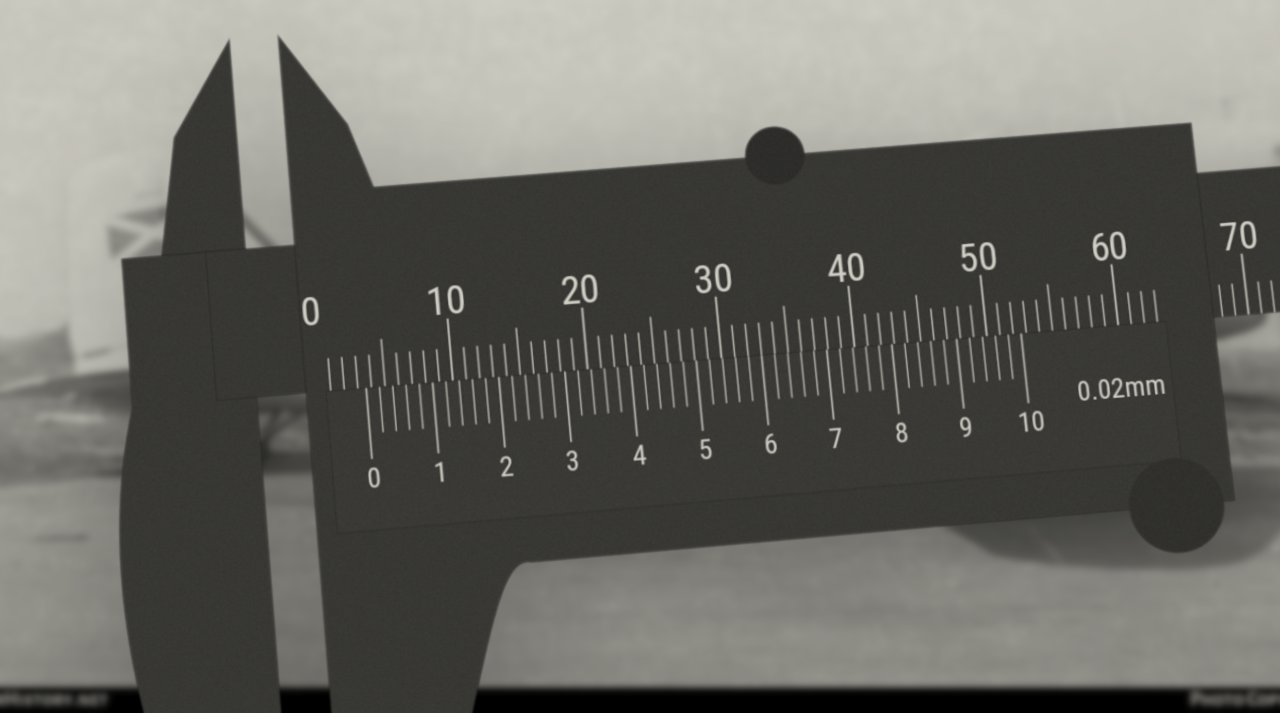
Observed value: {"value": 3.6, "unit": "mm"}
